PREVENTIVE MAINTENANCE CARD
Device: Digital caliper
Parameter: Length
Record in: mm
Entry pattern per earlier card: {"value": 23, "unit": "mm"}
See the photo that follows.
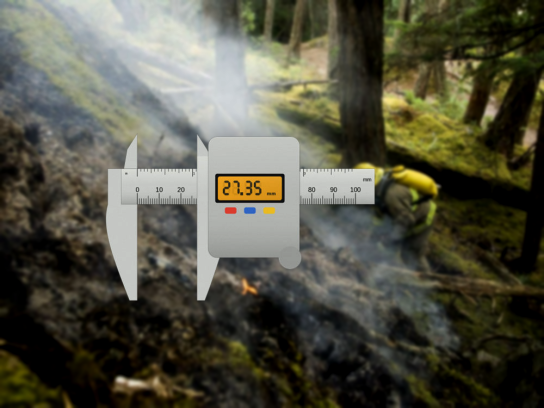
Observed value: {"value": 27.35, "unit": "mm"}
